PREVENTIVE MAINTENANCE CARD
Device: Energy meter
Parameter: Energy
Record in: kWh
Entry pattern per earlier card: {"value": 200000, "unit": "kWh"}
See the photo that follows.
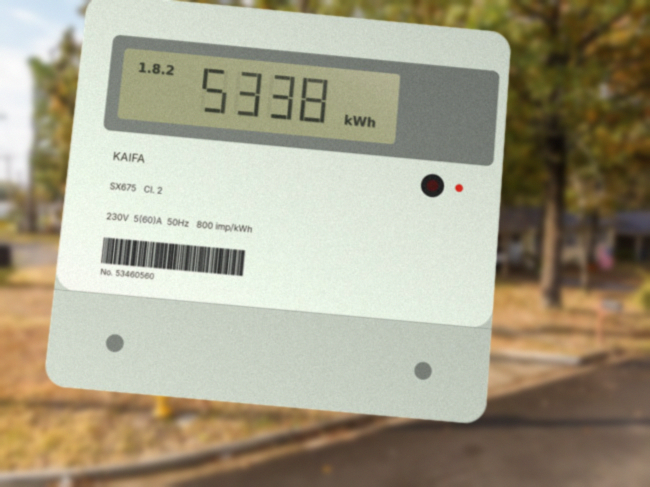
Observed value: {"value": 5338, "unit": "kWh"}
